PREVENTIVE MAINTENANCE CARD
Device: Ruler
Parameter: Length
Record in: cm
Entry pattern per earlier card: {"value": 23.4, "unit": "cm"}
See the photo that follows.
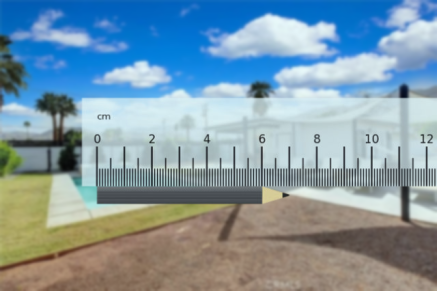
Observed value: {"value": 7, "unit": "cm"}
